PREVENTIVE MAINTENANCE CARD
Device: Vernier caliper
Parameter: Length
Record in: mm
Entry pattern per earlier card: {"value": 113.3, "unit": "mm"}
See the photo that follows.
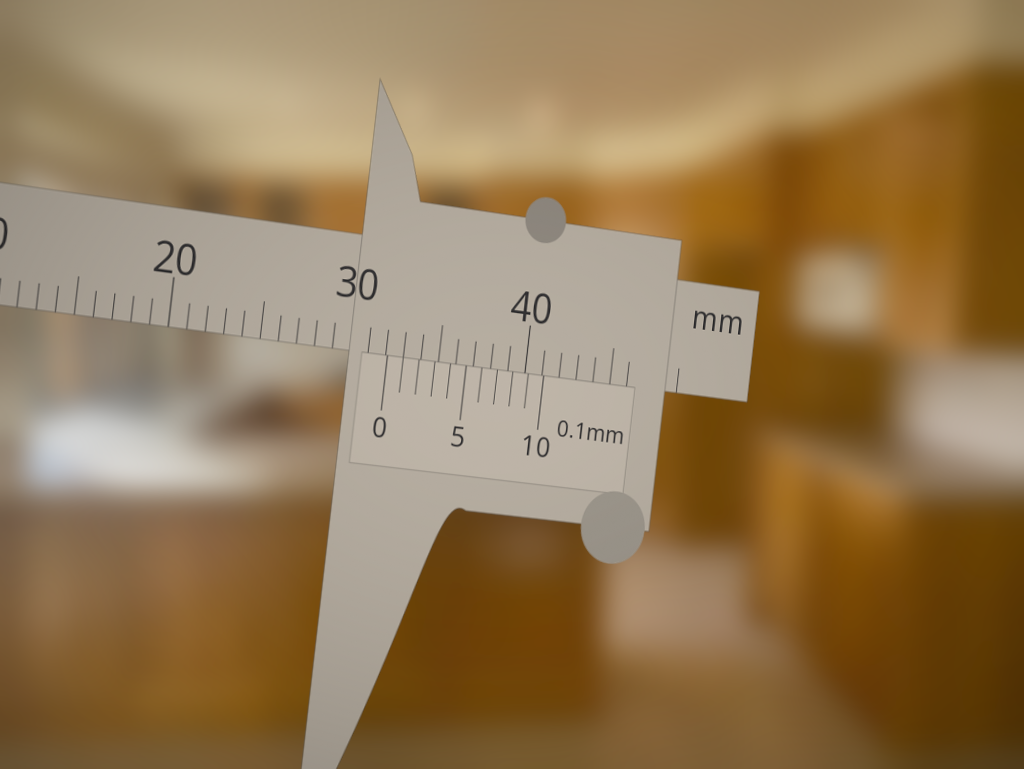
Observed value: {"value": 32.1, "unit": "mm"}
